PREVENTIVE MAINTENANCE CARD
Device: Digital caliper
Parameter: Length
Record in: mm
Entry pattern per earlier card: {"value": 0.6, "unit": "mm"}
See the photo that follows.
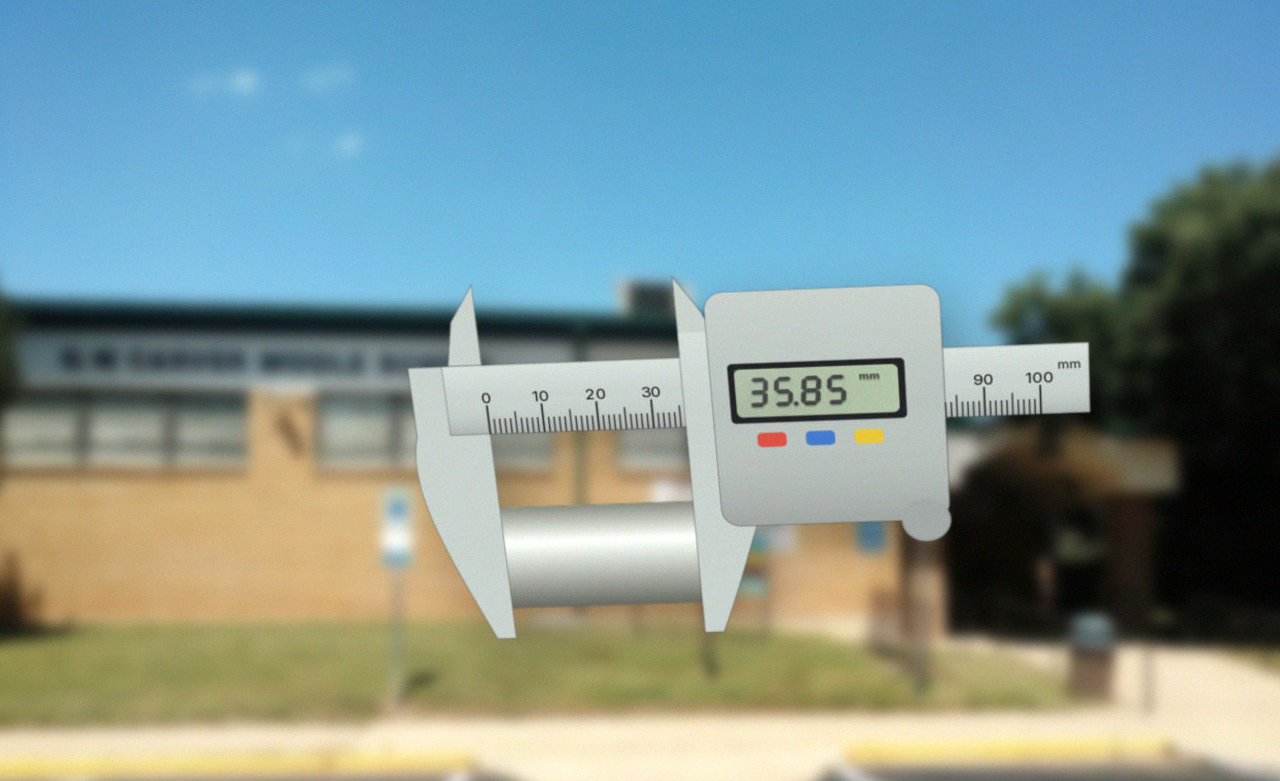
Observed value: {"value": 35.85, "unit": "mm"}
